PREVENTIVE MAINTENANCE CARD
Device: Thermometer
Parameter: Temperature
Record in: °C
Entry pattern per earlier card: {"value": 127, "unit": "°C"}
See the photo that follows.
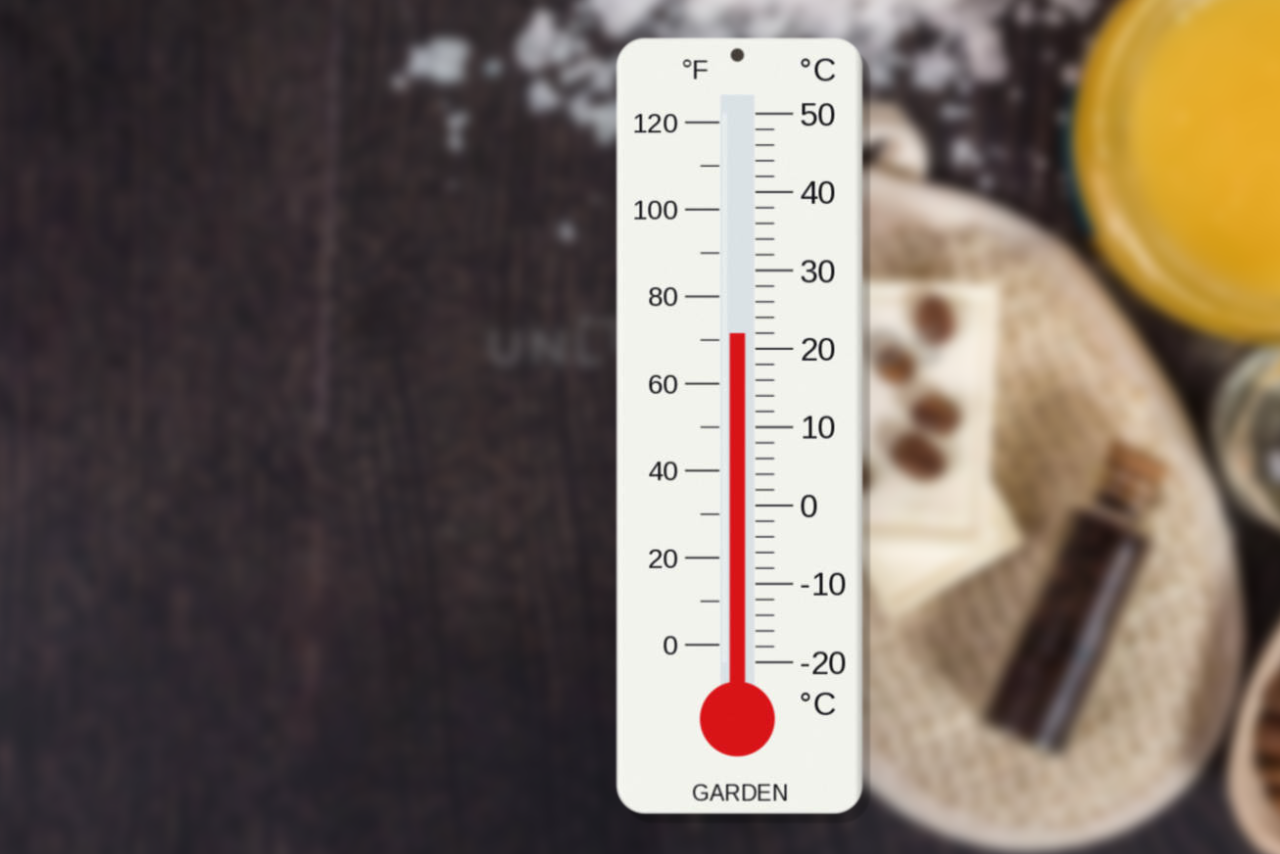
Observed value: {"value": 22, "unit": "°C"}
